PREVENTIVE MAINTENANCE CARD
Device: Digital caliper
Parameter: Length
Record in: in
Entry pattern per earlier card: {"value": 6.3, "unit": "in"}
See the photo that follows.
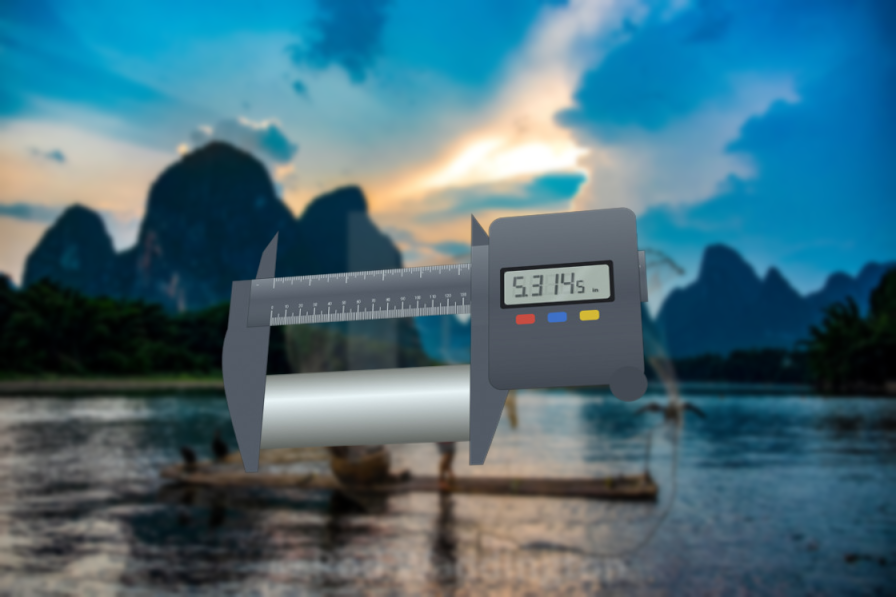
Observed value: {"value": 5.3145, "unit": "in"}
